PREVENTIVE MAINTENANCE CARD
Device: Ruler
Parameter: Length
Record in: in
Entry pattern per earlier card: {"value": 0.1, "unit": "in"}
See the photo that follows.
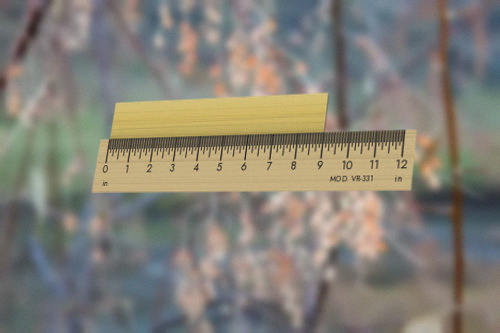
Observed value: {"value": 9, "unit": "in"}
